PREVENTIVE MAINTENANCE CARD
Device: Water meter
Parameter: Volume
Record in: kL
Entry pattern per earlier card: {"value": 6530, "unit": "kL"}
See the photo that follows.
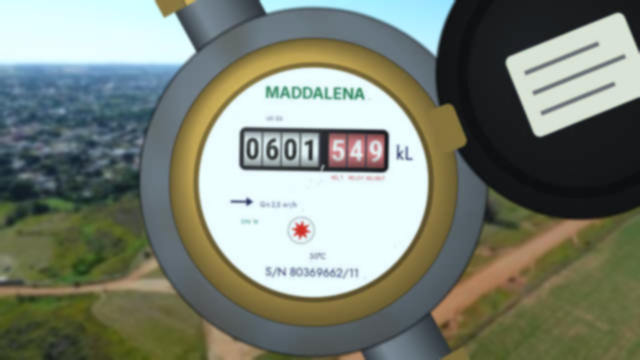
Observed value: {"value": 601.549, "unit": "kL"}
